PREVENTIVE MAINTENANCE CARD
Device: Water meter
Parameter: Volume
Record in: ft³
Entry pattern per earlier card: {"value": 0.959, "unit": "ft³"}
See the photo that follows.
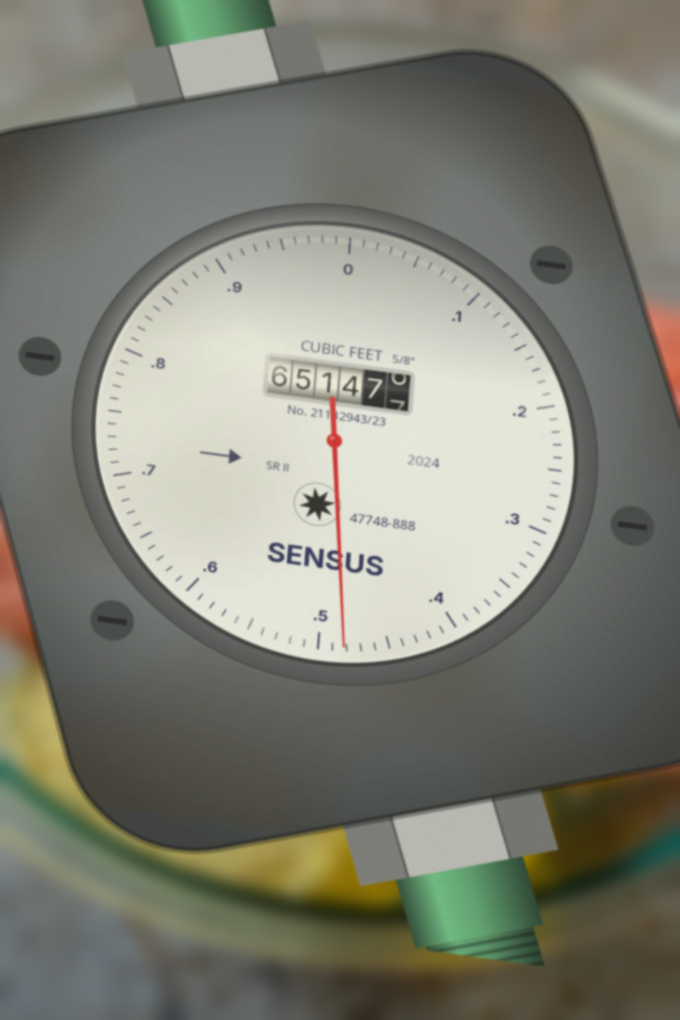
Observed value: {"value": 651476.48, "unit": "ft³"}
